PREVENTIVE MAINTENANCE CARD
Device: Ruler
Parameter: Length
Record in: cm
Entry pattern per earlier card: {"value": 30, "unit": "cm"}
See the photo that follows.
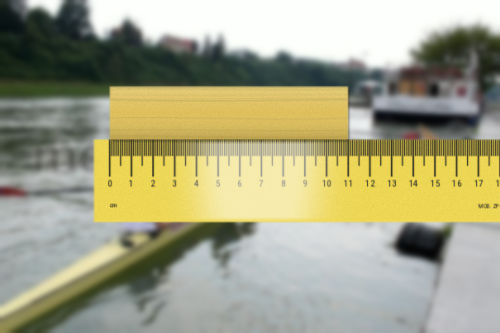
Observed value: {"value": 11, "unit": "cm"}
